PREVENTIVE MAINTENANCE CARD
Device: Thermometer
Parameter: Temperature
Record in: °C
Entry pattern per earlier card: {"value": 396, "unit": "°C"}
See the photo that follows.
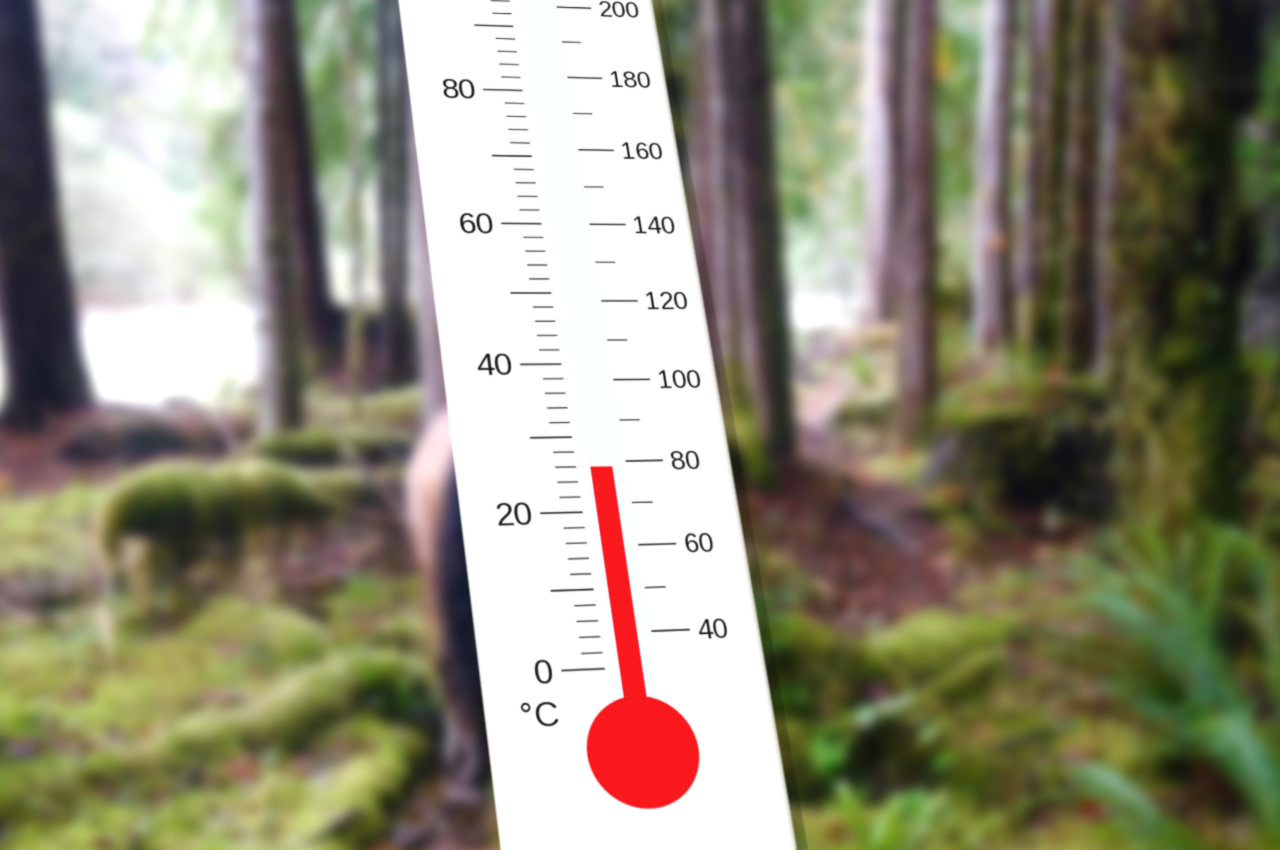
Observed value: {"value": 26, "unit": "°C"}
